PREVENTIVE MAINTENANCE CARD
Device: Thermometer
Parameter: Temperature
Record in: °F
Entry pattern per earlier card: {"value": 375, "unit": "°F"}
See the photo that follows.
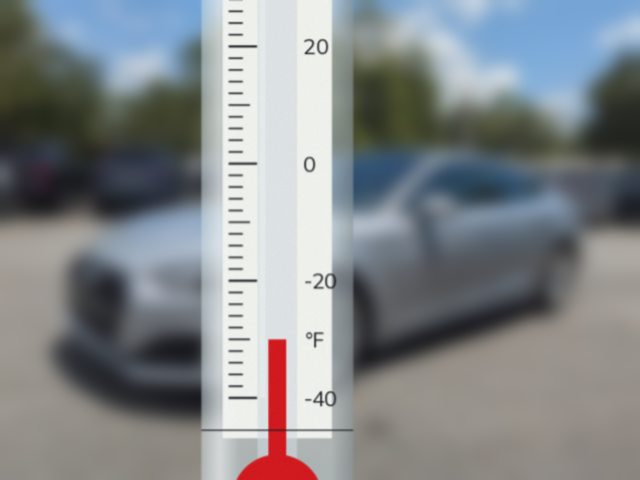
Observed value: {"value": -30, "unit": "°F"}
